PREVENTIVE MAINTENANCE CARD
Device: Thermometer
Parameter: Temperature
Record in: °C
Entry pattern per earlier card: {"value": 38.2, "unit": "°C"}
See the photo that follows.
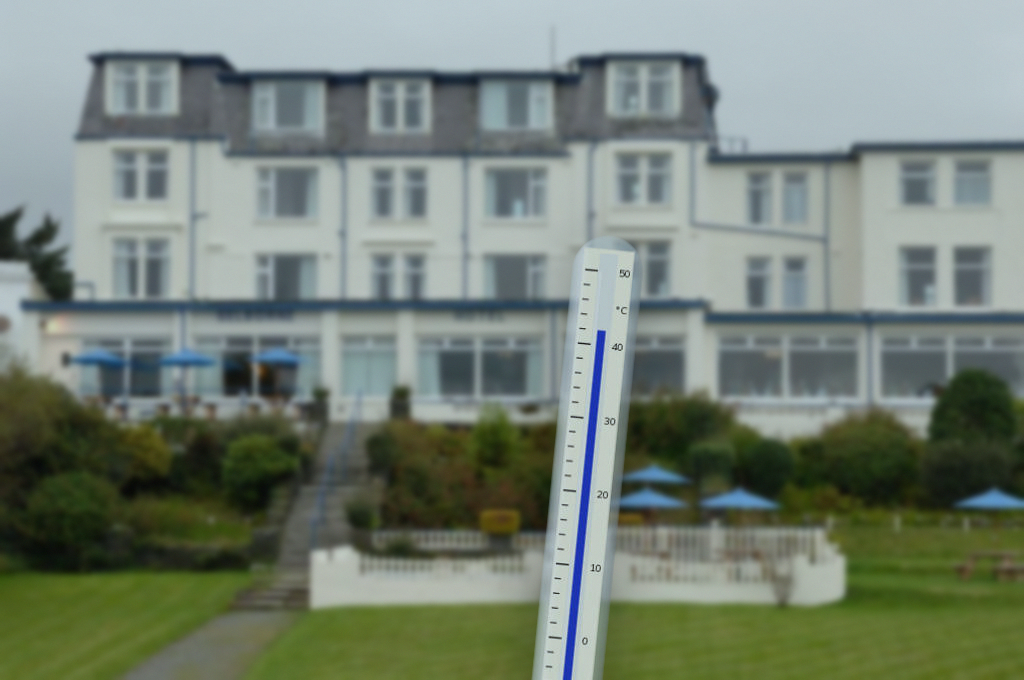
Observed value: {"value": 42, "unit": "°C"}
